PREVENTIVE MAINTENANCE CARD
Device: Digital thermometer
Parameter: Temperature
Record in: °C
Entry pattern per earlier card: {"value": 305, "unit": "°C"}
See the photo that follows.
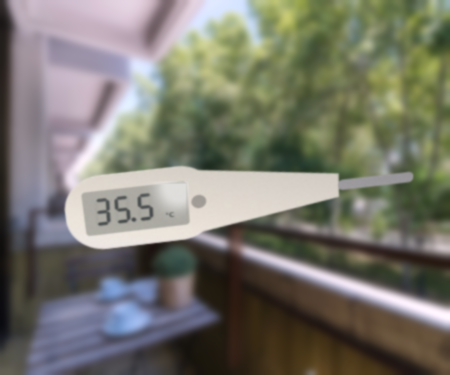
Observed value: {"value": 35.5, "unit": "°C"}
